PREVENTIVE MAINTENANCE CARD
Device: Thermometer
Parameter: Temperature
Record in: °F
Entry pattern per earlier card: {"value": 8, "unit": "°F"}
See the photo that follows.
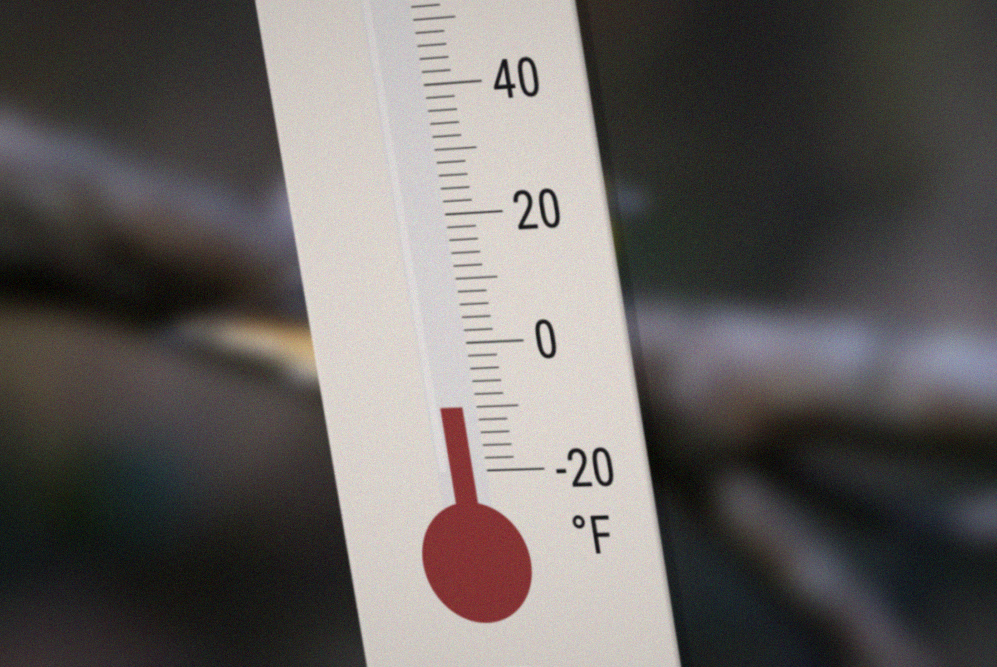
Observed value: {"value": -10, "unit": "°F"}
